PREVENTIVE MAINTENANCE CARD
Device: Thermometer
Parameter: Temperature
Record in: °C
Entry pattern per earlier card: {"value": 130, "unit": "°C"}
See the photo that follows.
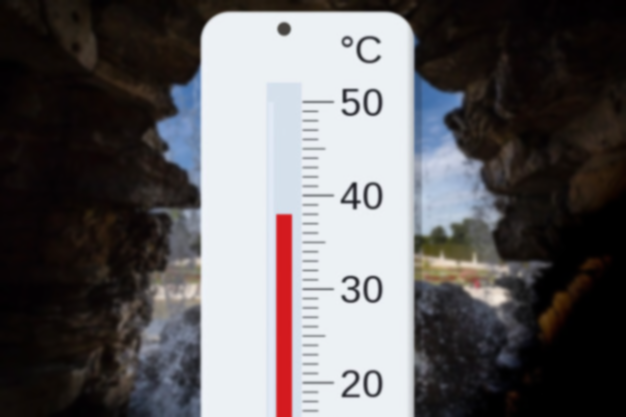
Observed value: {"value": 38, "unit": "°C"}
